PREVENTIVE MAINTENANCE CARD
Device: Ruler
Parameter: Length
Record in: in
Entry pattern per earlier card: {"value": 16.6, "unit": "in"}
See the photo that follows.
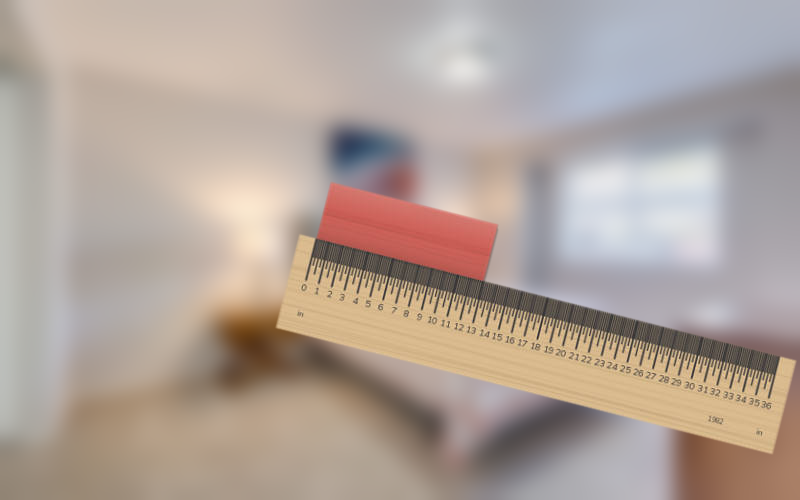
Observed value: {"value": 13, "unit": "in"}
